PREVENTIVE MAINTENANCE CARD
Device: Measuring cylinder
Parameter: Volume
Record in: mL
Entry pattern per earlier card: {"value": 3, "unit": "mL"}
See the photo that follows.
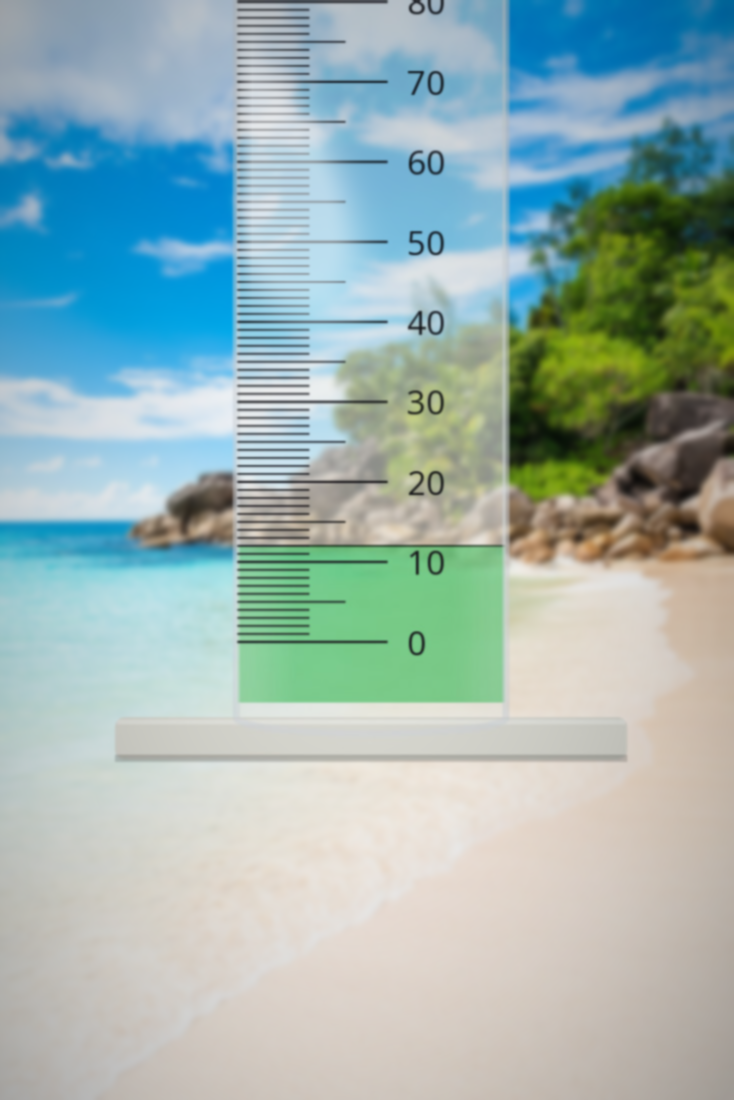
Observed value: {"value": 12, "unit": "mL"}
